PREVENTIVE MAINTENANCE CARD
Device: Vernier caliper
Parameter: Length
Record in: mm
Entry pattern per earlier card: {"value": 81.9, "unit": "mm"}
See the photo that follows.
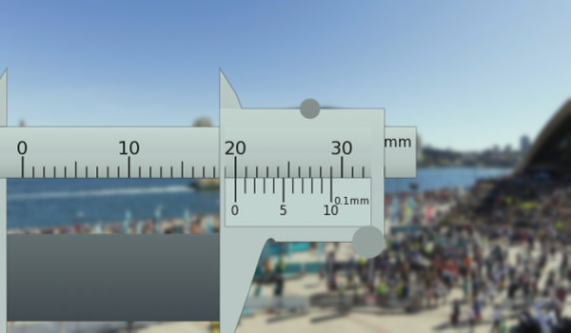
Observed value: {"value": 20.0, "unit": "mm"}
